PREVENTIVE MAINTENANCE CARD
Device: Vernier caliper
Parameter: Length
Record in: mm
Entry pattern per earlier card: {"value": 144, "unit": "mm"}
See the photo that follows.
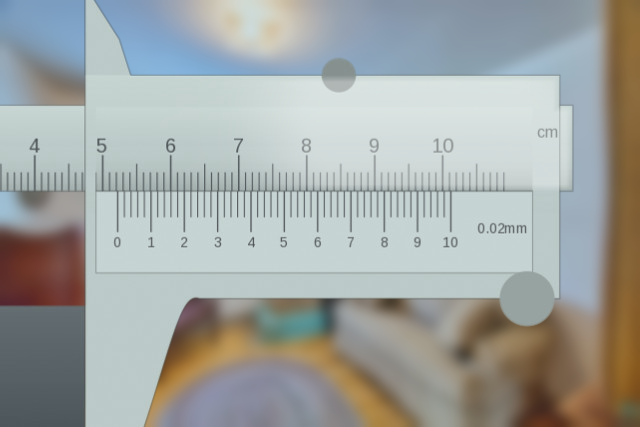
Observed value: {"value": 52.2, "unit": "mm"}
